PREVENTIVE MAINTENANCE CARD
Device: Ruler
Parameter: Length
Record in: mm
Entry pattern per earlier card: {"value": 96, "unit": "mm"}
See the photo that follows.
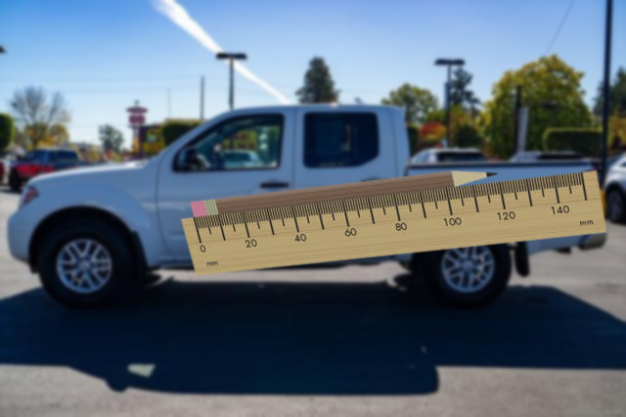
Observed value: {"value": 120, "unit": "mm"}
